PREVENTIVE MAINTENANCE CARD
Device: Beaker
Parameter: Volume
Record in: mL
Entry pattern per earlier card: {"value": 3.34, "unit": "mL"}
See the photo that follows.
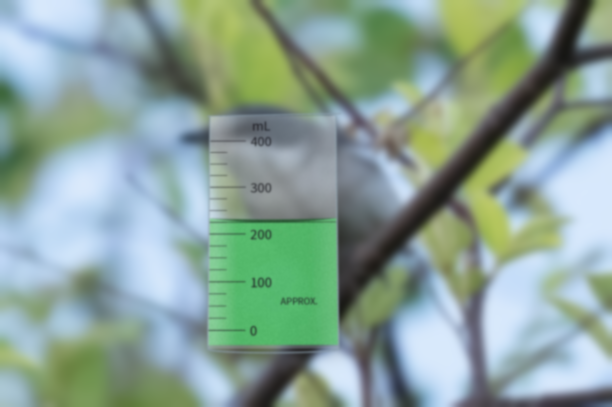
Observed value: {"value": 225, "unit": "mL"}
